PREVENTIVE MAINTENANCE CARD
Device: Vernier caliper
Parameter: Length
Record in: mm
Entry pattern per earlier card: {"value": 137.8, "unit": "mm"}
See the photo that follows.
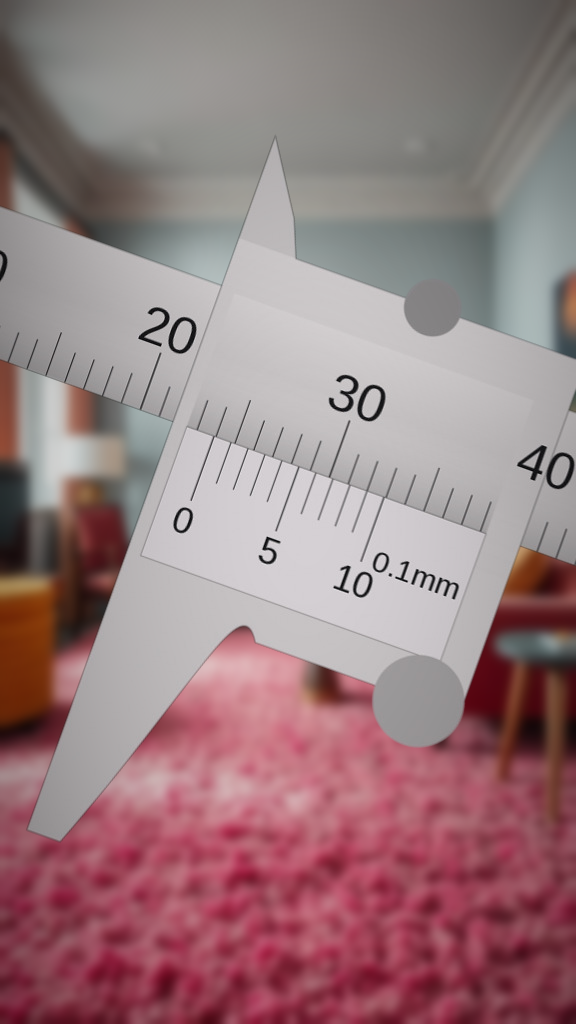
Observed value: {"value": 23.9, "unit": "mm"}
